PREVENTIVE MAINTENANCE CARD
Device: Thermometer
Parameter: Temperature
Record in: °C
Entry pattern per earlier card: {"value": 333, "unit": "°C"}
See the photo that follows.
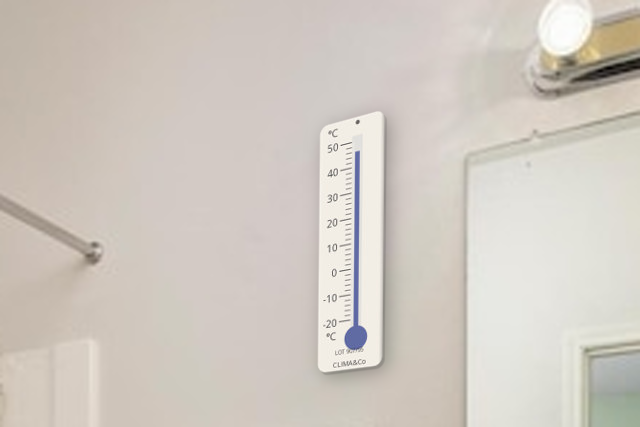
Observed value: {"value": 46, "unit": "°C"}
